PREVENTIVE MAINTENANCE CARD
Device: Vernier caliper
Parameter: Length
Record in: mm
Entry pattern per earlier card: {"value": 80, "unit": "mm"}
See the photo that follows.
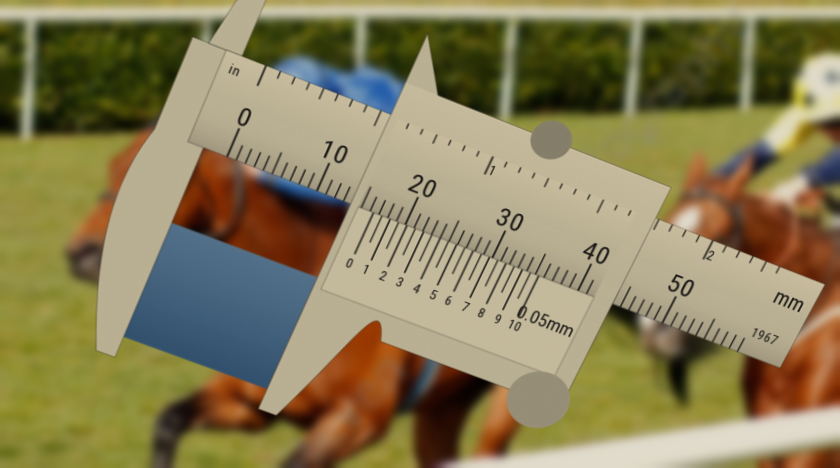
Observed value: {"value": 16.4, "unit": "mm"}
